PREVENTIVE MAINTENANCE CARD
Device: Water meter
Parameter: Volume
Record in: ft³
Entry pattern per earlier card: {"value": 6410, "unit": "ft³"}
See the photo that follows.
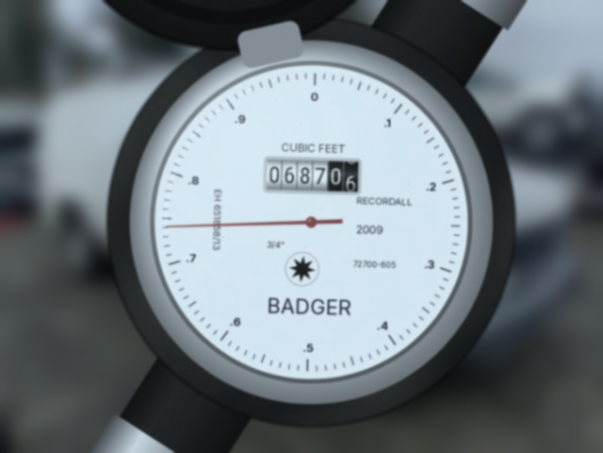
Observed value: {"value": 68705.74, "unit": "ft³"}
